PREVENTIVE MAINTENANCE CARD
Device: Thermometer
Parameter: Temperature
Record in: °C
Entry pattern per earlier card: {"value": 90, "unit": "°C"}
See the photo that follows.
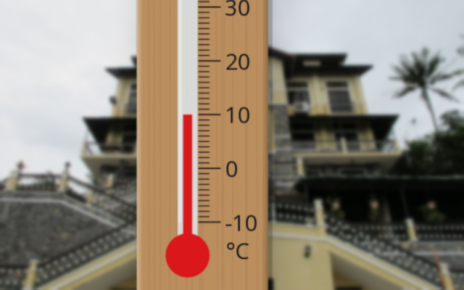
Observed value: {"value": 10, "unit": "°C"}
